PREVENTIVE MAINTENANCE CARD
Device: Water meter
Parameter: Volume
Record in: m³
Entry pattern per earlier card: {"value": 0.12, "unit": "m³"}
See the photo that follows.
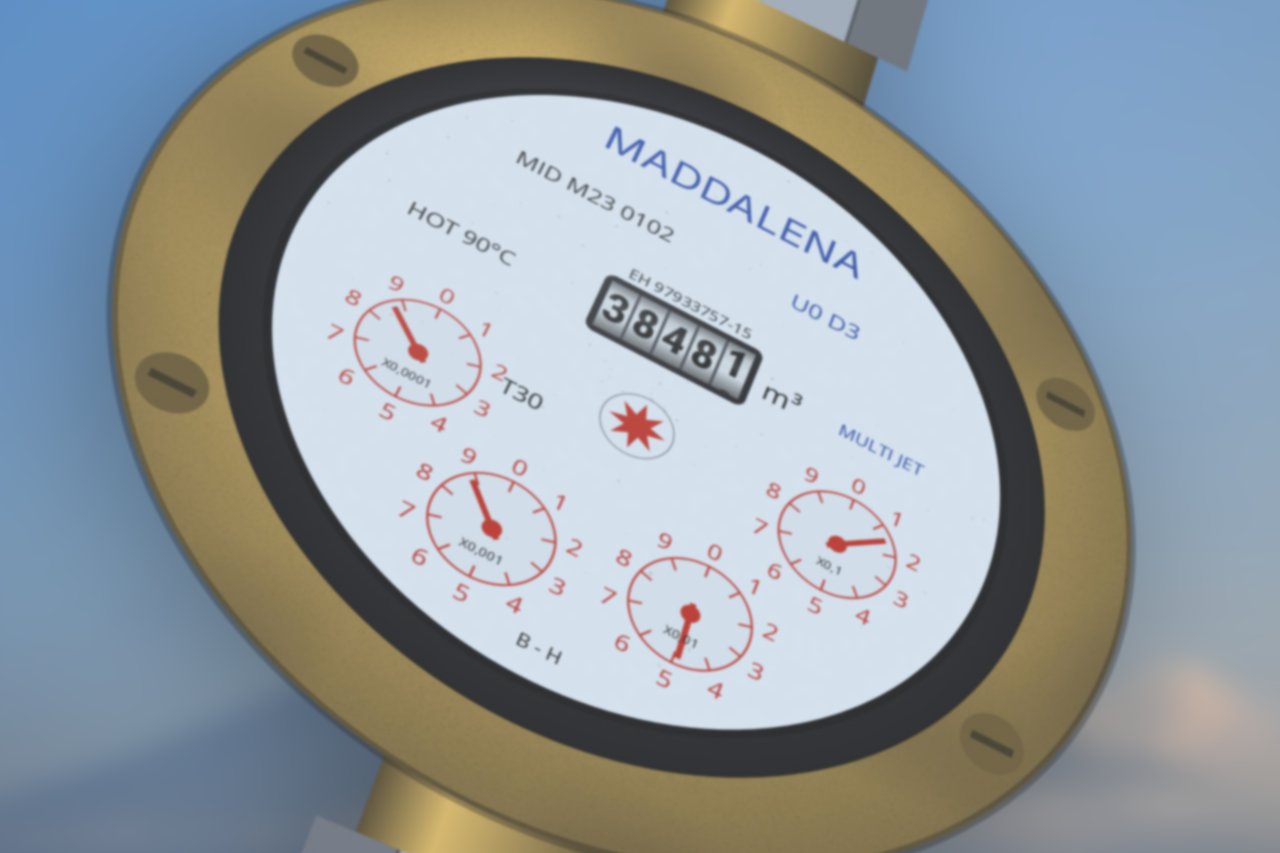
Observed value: {"value": 38481.1488, "unit": "m³"}
